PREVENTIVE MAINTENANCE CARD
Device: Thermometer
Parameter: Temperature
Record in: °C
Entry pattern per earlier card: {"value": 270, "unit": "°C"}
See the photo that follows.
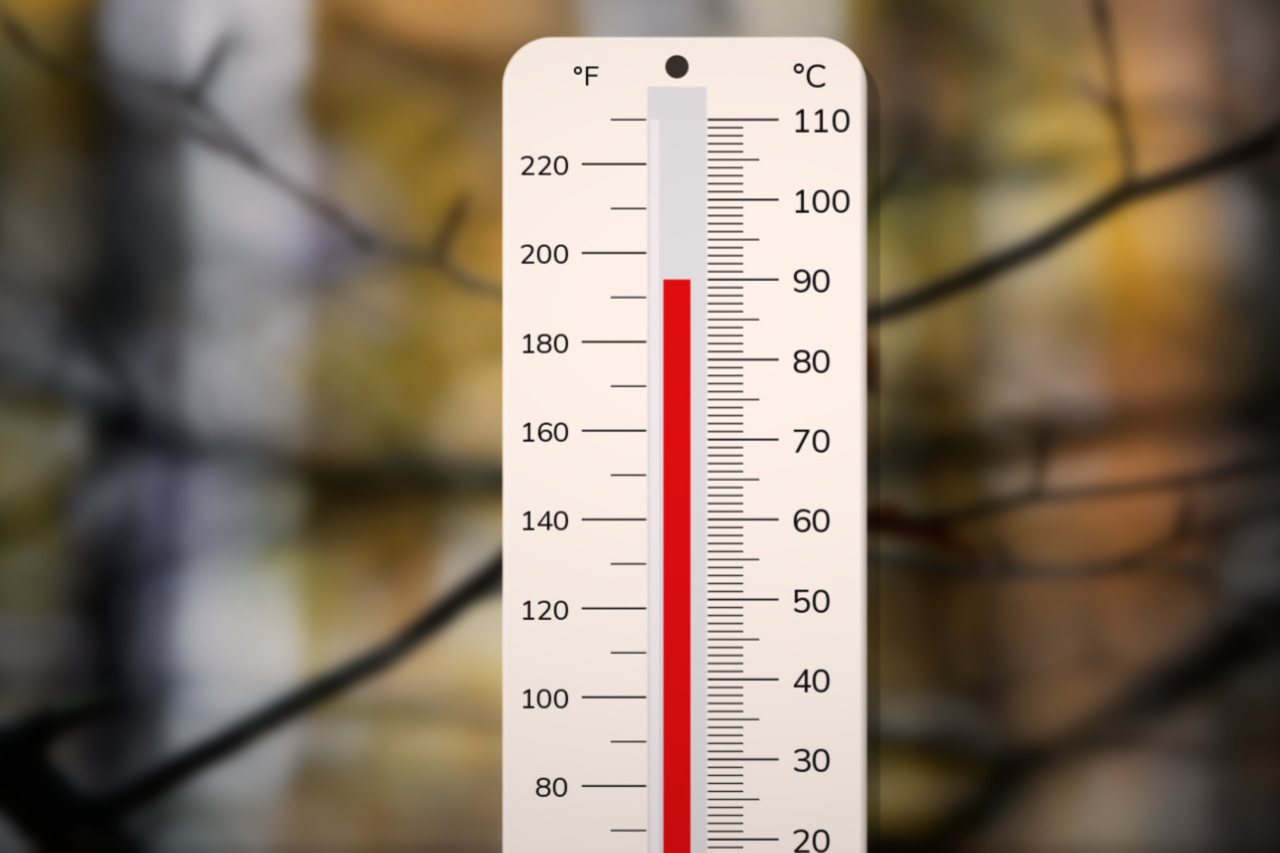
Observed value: {"value": 90, "unit": "°C"}
